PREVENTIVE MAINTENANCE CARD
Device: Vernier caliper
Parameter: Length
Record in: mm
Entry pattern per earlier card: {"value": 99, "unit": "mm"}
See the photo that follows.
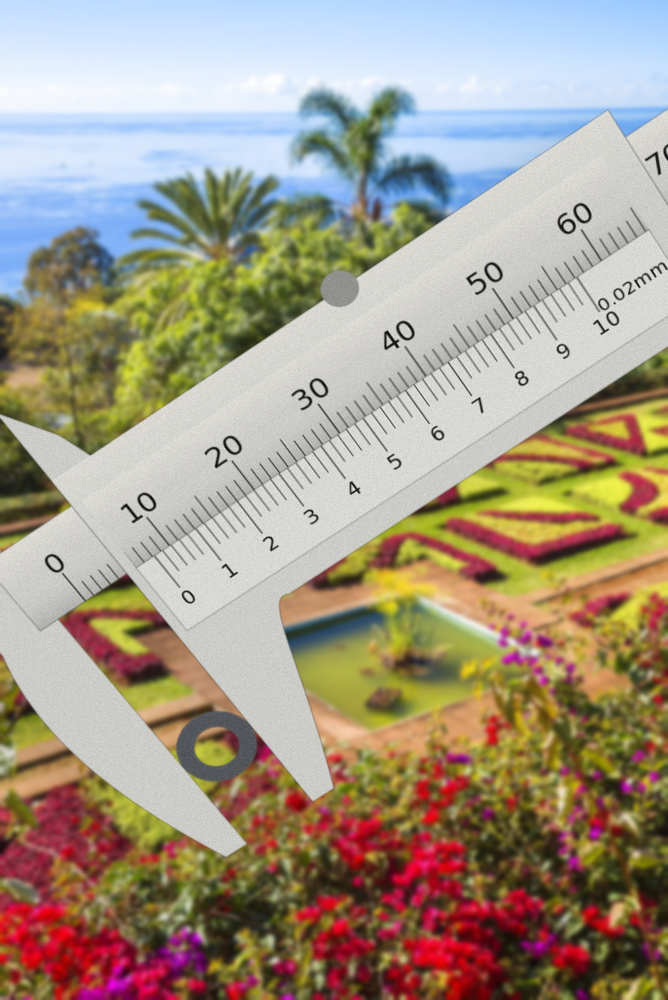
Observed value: {"value": 8.2, "unit": "mm"}
